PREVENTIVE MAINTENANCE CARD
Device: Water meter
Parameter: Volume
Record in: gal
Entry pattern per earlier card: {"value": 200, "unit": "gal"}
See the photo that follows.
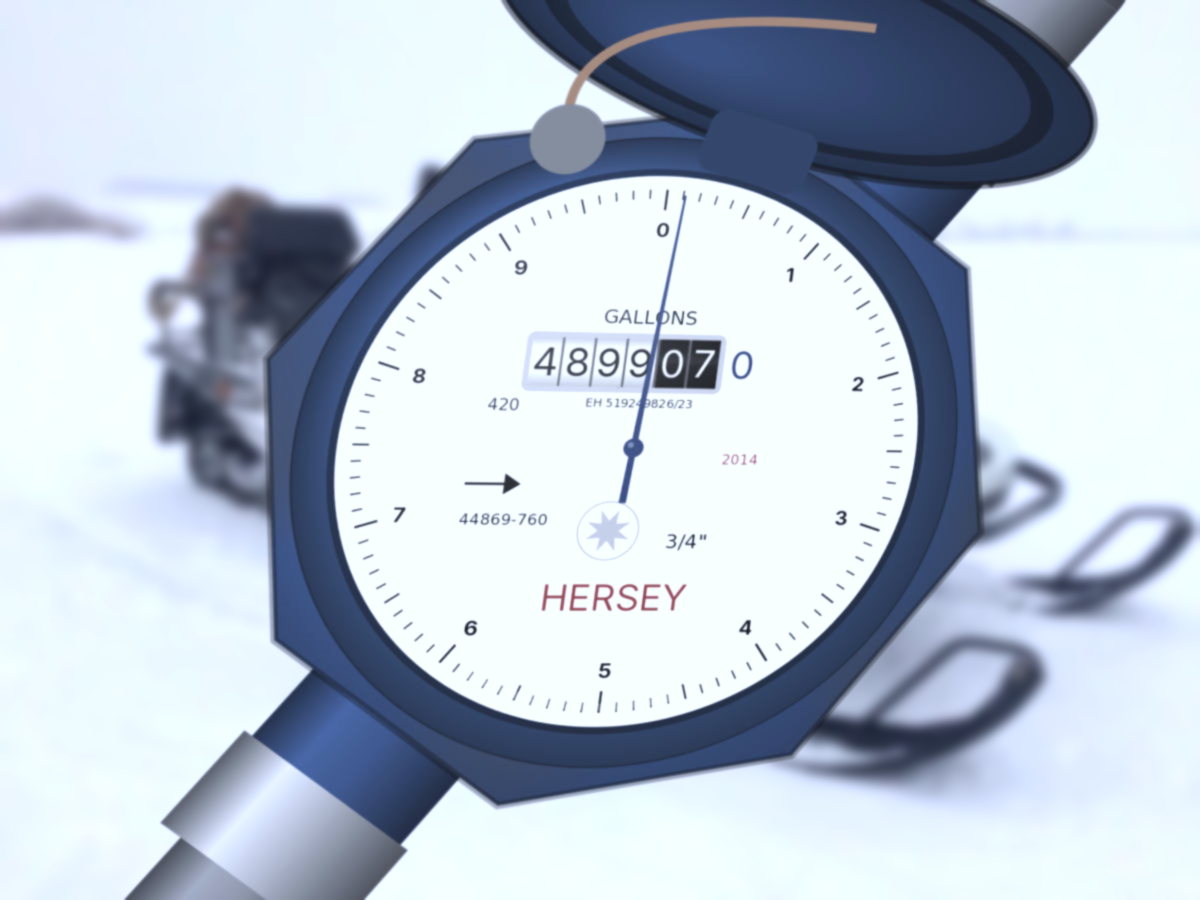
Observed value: {"value": 4899070.1, "unit": "gal"}
